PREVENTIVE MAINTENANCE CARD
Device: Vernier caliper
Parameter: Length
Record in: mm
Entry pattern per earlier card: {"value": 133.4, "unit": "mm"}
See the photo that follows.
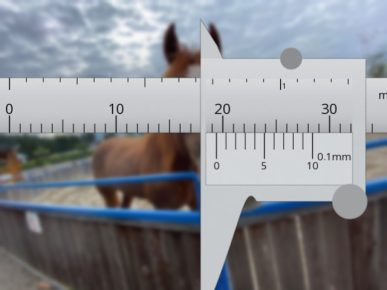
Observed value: {"value": 19.4, "unit": "mm"}
